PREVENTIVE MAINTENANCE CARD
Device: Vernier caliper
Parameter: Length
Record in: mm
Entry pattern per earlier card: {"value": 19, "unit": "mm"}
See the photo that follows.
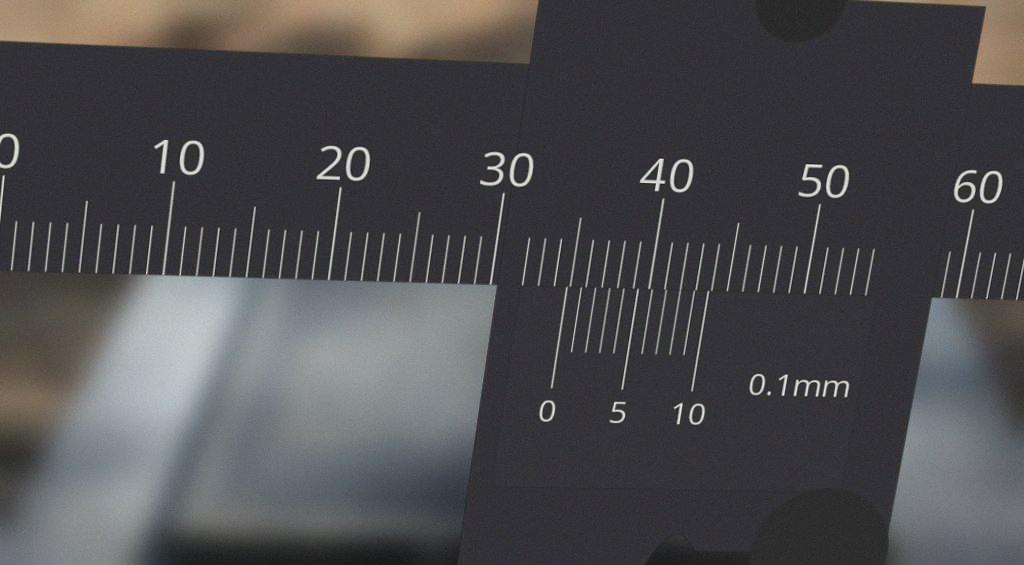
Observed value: {"value": 34.8, "unit": "mm"}
